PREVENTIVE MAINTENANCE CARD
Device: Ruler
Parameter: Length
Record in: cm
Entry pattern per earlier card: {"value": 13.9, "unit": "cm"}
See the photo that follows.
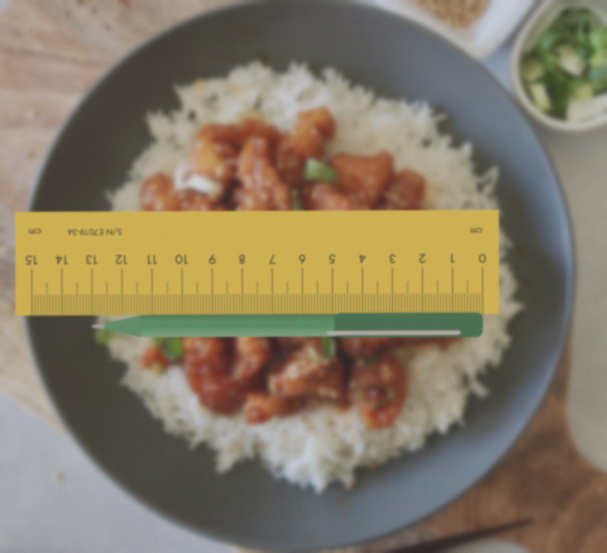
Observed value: {"value": 13, "unit": "cm"}
